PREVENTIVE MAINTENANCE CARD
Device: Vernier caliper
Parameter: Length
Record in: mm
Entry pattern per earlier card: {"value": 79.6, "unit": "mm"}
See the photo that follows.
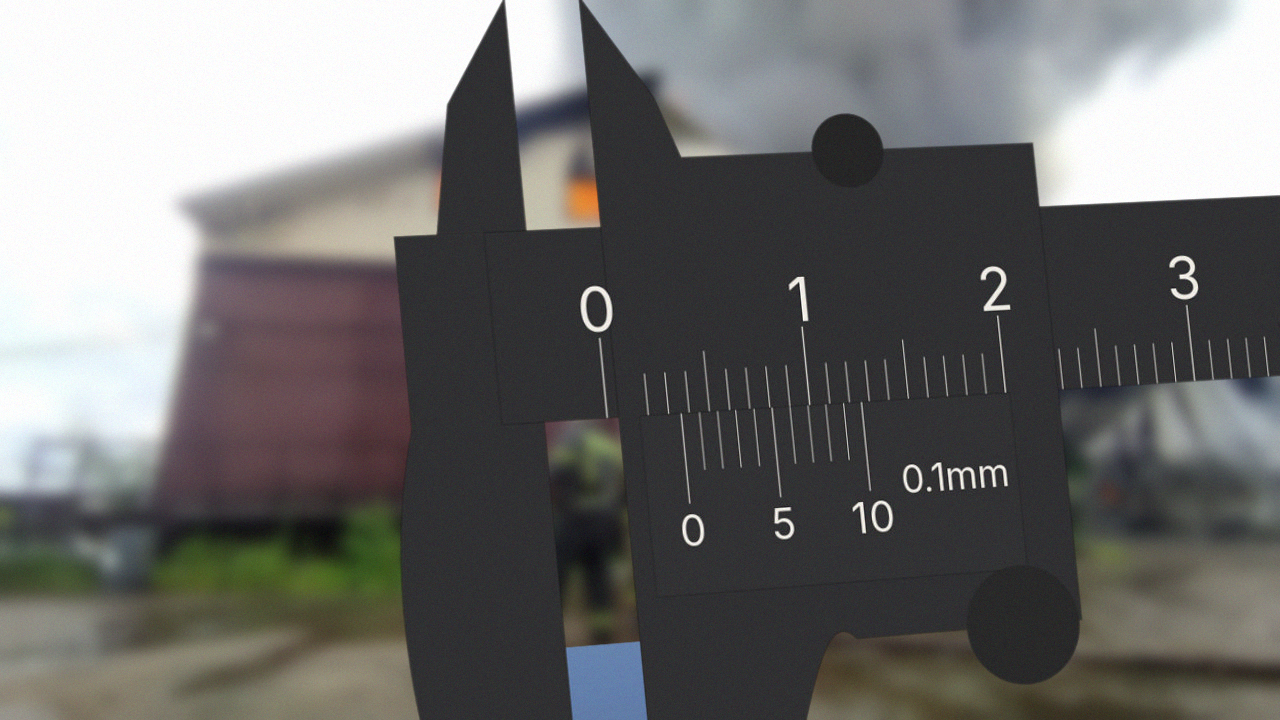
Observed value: {"value": 3.6, "unit": "mm"}
